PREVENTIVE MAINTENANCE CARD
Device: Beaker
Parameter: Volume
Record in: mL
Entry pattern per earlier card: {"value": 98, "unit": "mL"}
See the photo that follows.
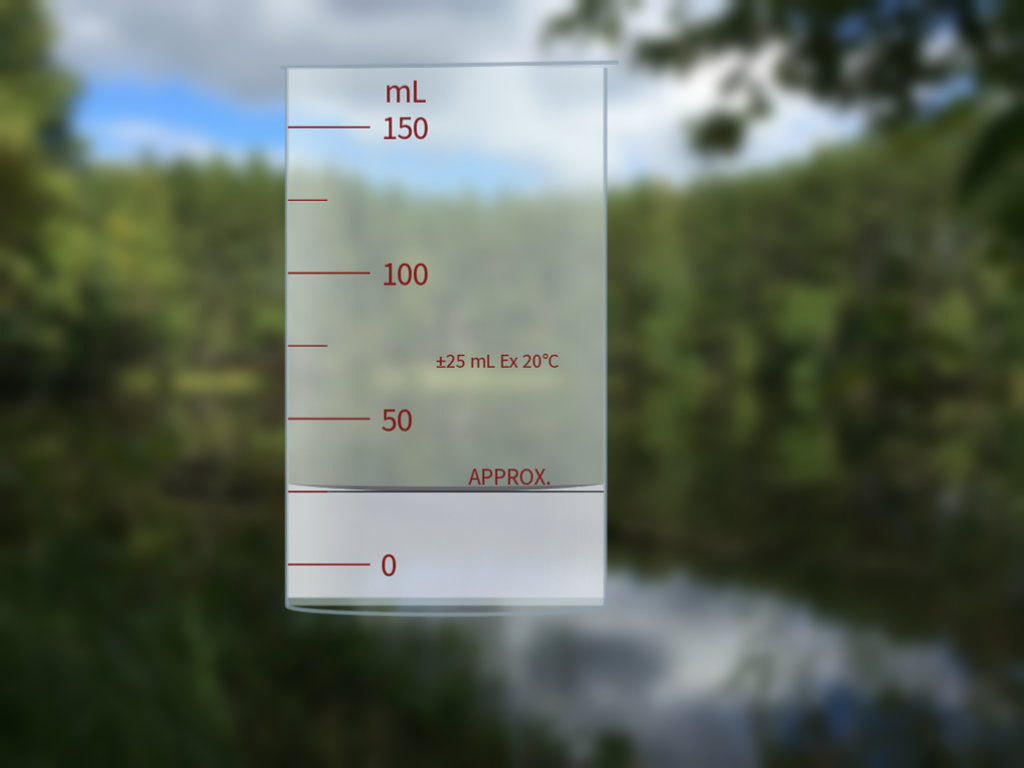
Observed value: {"value": 25, "unit": "mL"}
